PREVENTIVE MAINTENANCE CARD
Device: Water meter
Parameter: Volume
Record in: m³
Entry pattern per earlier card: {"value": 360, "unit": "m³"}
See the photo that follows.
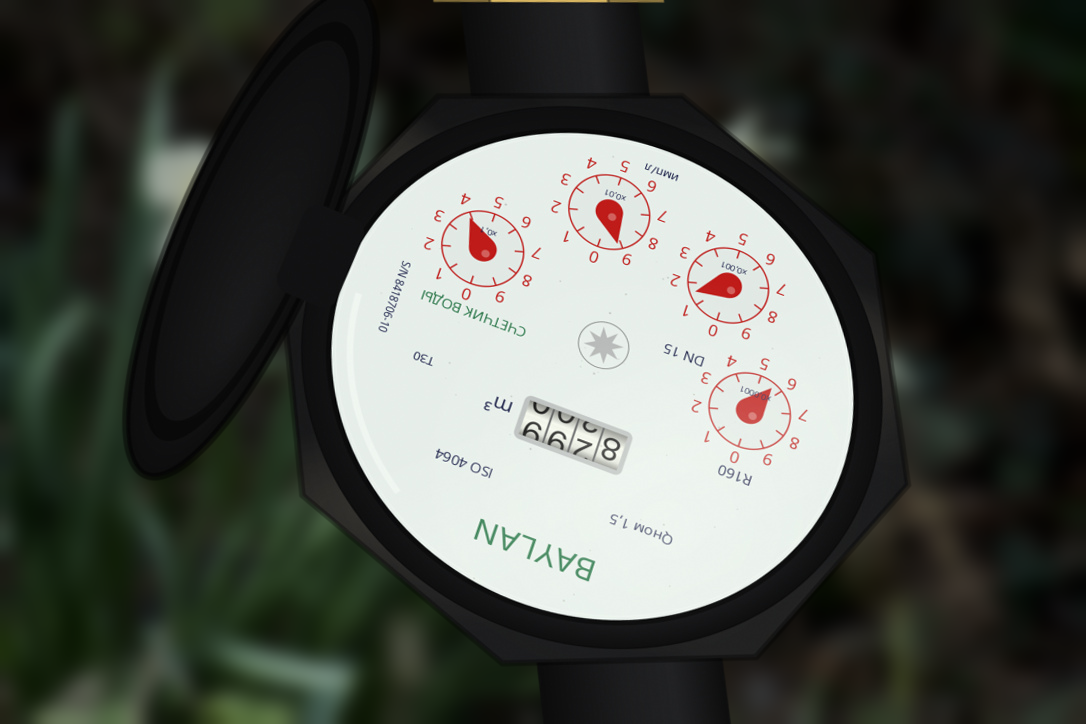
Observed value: {"value": 8299.3915, "unit": "m³"}
